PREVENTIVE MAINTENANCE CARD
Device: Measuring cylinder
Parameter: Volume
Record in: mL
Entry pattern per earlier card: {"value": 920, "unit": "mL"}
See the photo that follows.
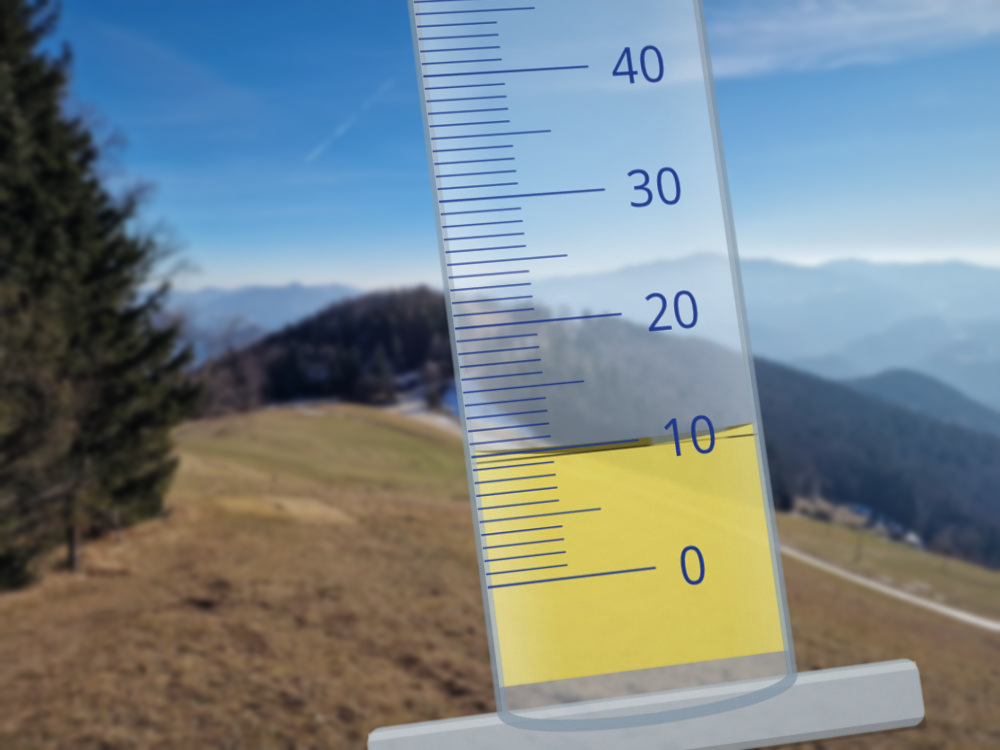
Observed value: {"value": 9.5, "unit": "mL"}
